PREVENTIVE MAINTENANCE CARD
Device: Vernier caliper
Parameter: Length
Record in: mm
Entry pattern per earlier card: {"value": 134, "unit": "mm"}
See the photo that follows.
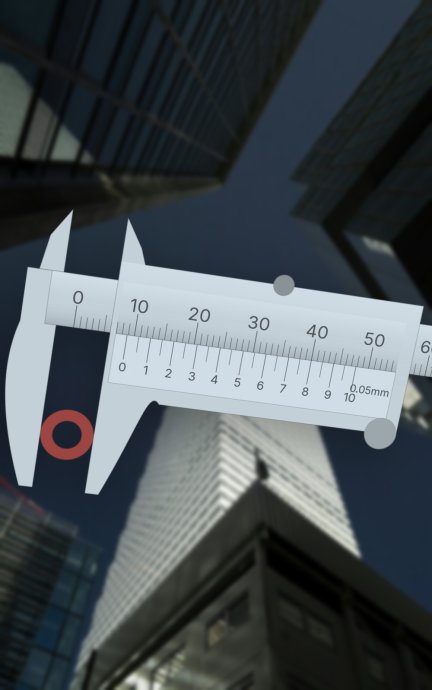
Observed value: {"value": 8.8, "unit": "mm"}
